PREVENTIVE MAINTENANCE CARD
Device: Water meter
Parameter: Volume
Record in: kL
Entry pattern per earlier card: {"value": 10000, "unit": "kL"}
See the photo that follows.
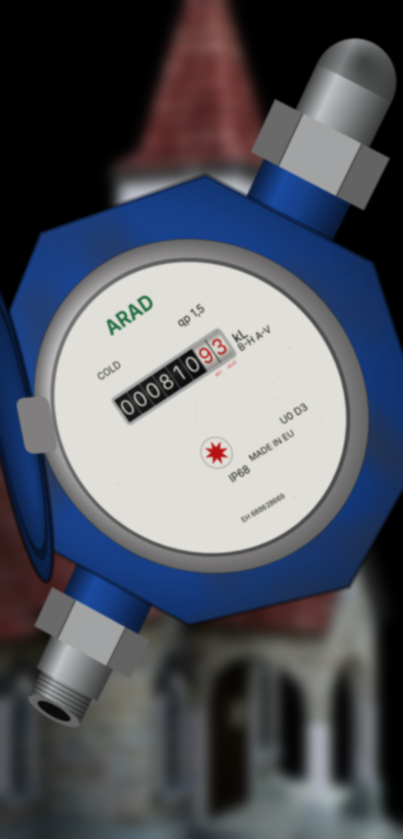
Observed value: {"value": 810.93, "unit": "kL"}
